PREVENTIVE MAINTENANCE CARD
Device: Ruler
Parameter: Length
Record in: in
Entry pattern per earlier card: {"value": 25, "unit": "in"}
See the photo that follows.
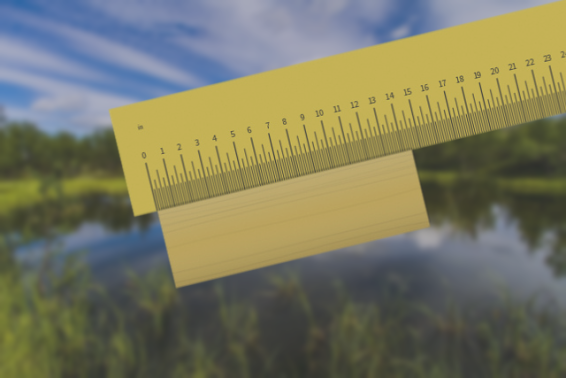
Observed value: {"value": 14.5, "unit": "in"}
